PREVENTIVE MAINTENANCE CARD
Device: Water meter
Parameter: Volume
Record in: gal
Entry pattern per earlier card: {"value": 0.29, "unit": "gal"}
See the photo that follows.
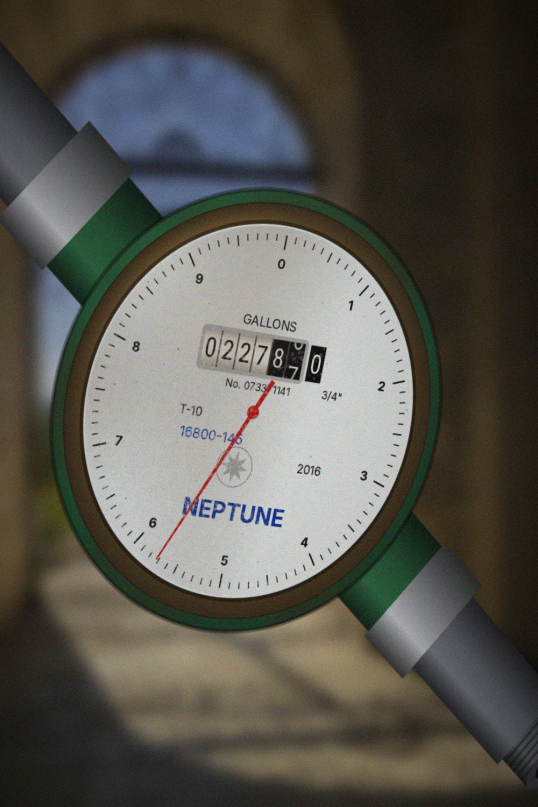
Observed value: {"value": 227865.7, "unit": "gal"}
